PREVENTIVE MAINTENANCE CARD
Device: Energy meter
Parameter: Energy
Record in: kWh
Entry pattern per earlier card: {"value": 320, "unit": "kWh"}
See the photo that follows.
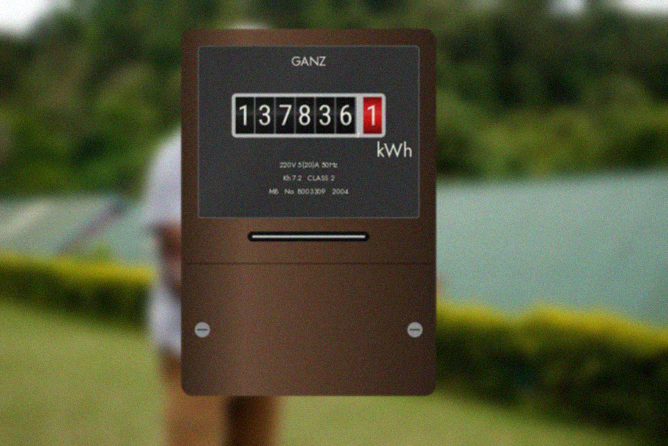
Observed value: {"value": 137836.1, "unit": "kWh"}
